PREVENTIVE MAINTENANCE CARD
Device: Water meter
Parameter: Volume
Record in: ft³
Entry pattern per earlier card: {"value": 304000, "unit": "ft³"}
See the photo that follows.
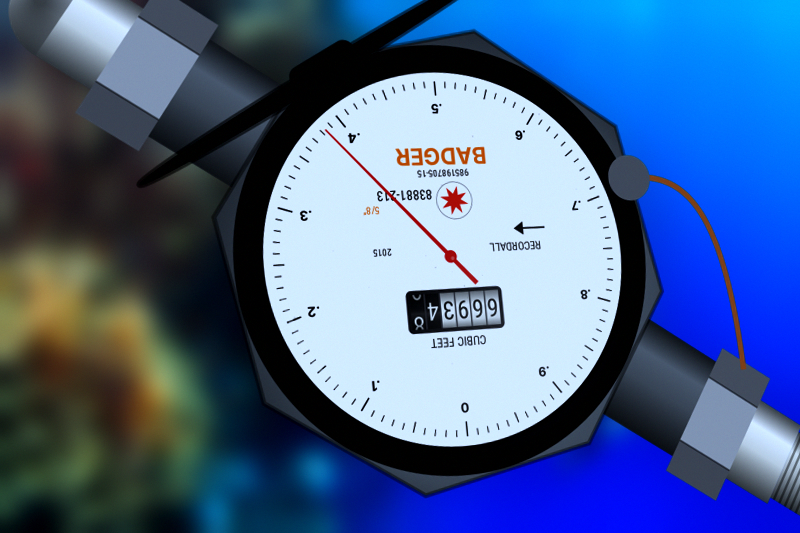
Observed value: {"value": 669348.38, "unit": "ft³"}
